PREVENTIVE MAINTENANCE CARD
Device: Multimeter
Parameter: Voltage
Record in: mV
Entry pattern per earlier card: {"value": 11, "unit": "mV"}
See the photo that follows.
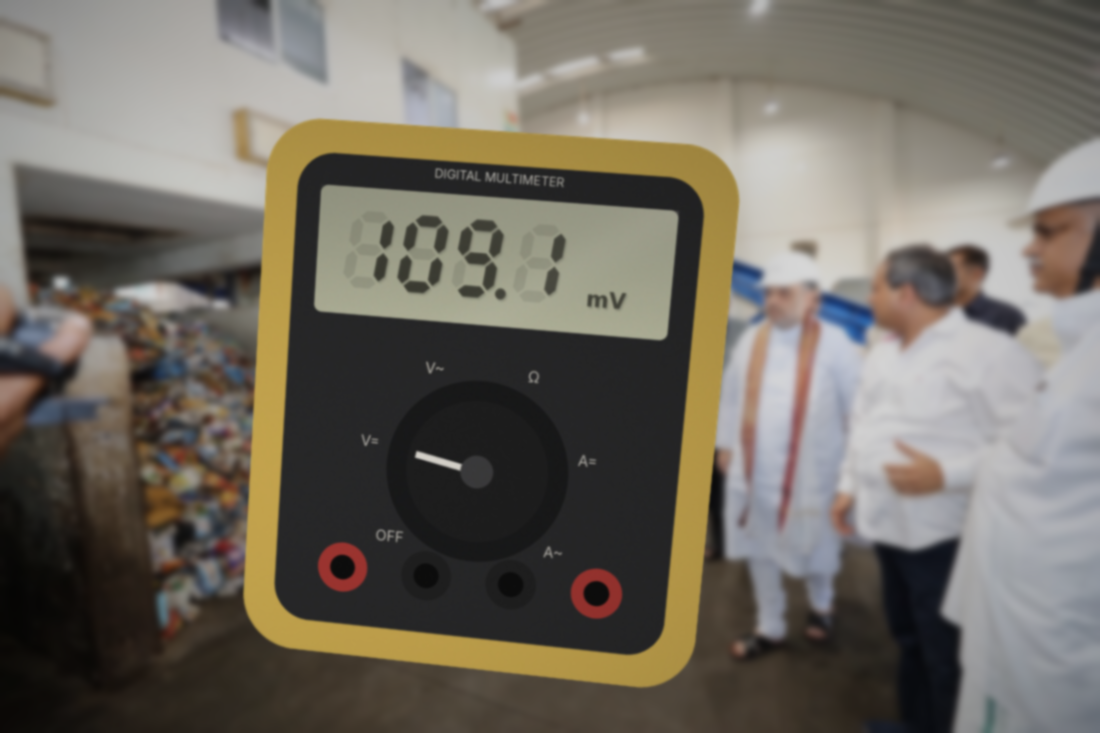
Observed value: {"value": 109.1, "unit": "mV"}
